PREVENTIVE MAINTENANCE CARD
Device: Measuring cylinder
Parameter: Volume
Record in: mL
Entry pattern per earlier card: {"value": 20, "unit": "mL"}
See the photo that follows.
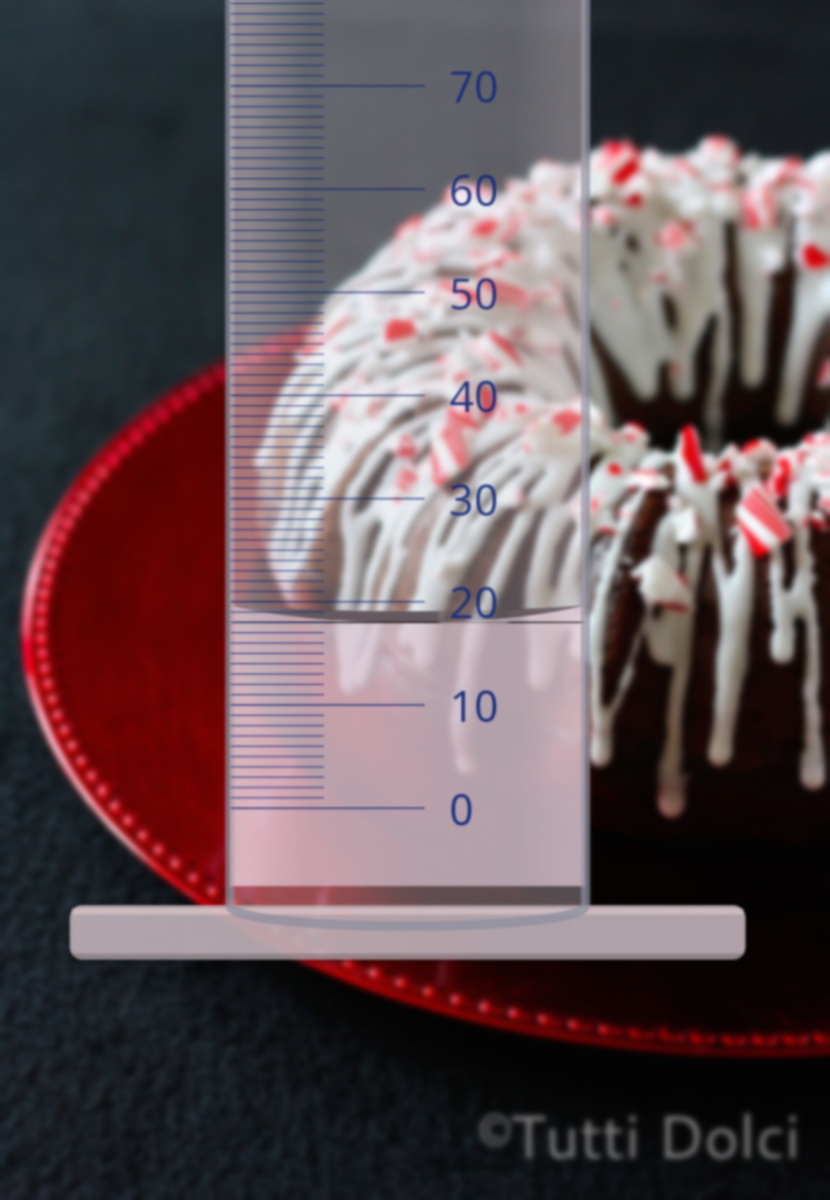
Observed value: {"value": 18, "unit": "mL"}
